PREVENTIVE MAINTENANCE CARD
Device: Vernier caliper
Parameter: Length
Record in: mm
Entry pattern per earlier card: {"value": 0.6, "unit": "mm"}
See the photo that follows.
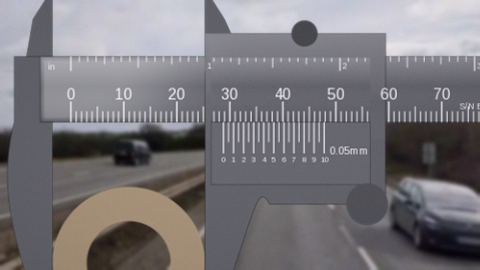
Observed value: {"value": 28.8, "unit": "mm"}
